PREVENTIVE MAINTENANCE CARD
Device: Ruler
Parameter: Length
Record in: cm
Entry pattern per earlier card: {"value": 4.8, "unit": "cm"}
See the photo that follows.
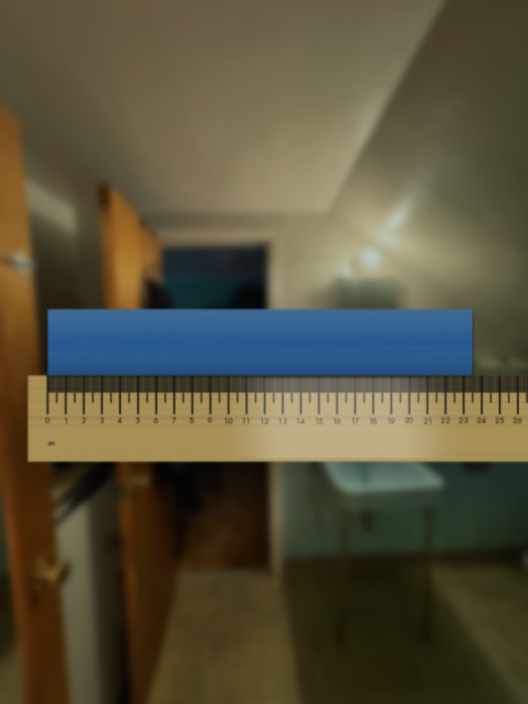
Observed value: {"value": 23.5, "unit": "cm"}
